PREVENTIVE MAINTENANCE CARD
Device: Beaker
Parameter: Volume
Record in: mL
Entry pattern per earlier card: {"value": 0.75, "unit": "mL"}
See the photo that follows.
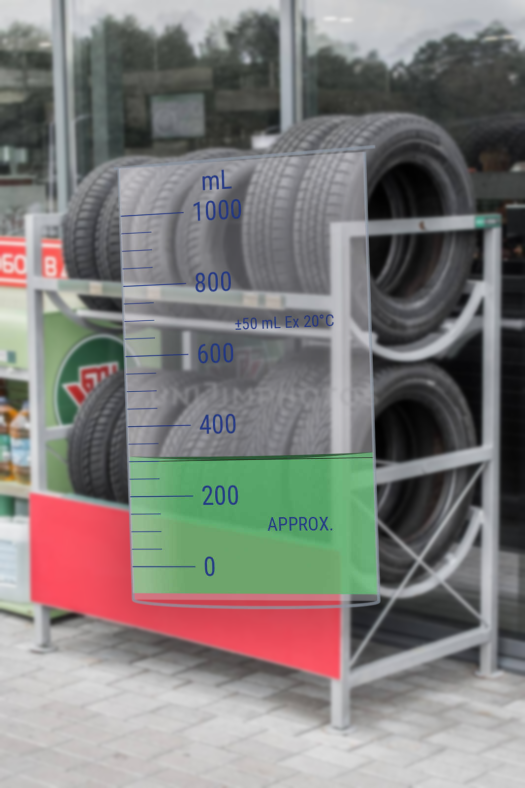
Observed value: {"value": 300, "unit": "mL"}
